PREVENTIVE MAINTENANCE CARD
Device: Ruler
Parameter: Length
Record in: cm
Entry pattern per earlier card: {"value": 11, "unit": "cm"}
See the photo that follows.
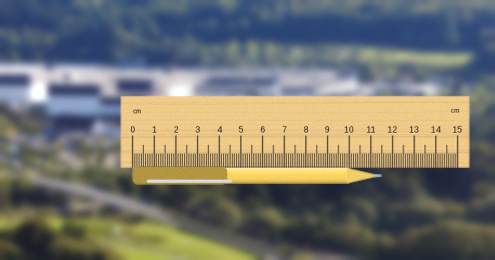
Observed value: {"value": 11.5, "unit": "cm"}
